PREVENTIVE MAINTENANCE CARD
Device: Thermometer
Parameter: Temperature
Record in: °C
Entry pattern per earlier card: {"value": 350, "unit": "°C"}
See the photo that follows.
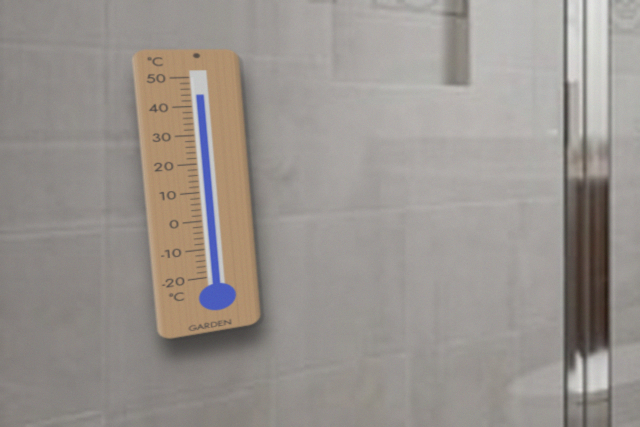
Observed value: {"value": 44, "unit": "°C"}
